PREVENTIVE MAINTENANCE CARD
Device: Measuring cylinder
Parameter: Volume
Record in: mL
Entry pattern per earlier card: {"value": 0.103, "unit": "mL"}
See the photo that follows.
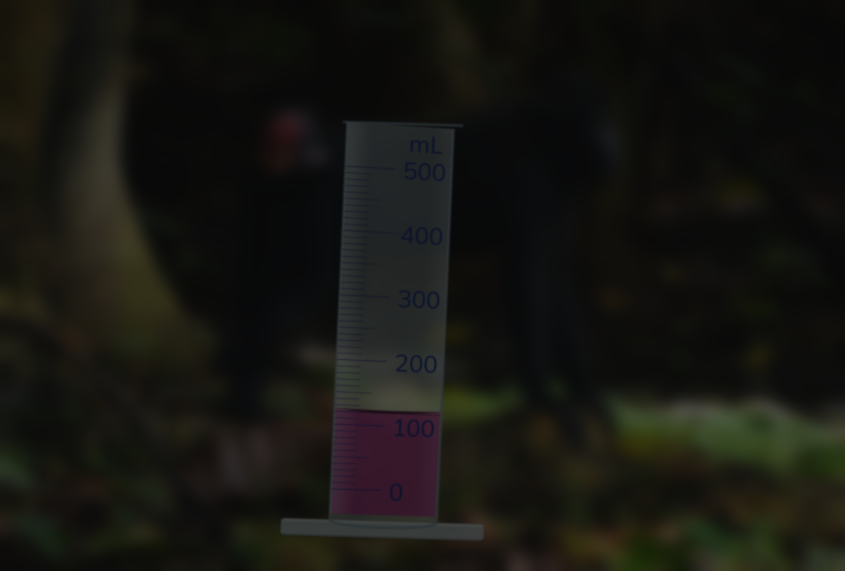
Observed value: {"value": 120, "unit": "mL"}
